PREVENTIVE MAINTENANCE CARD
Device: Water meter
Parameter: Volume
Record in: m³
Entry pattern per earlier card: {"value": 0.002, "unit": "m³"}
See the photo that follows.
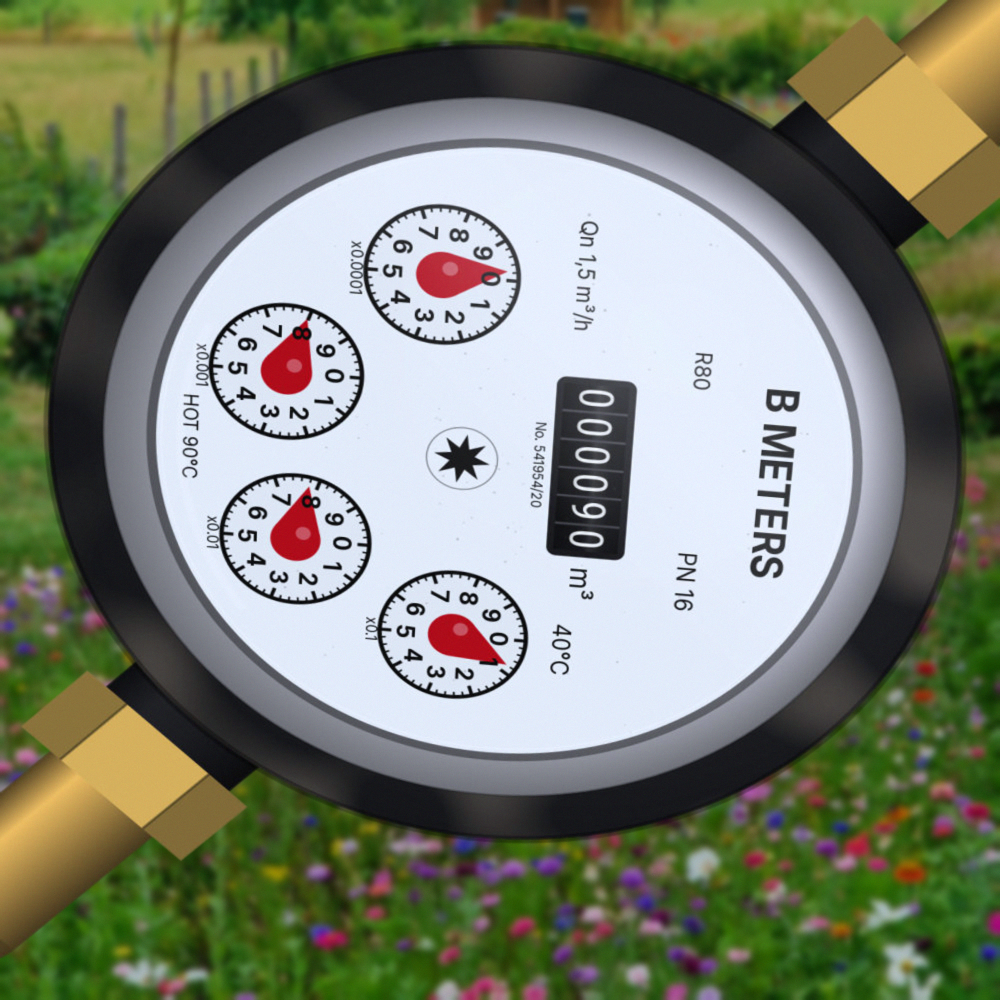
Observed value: {"value": 90.0779, "unit": "m³"}
